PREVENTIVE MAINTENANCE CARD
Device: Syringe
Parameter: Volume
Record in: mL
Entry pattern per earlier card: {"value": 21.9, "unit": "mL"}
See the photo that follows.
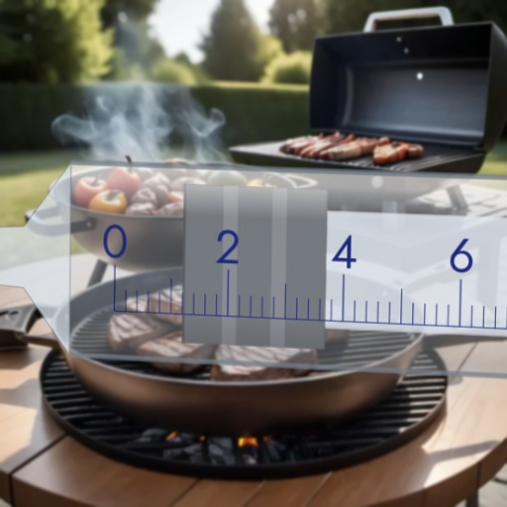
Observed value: {"value": 1.2, "unit": "mL"}
